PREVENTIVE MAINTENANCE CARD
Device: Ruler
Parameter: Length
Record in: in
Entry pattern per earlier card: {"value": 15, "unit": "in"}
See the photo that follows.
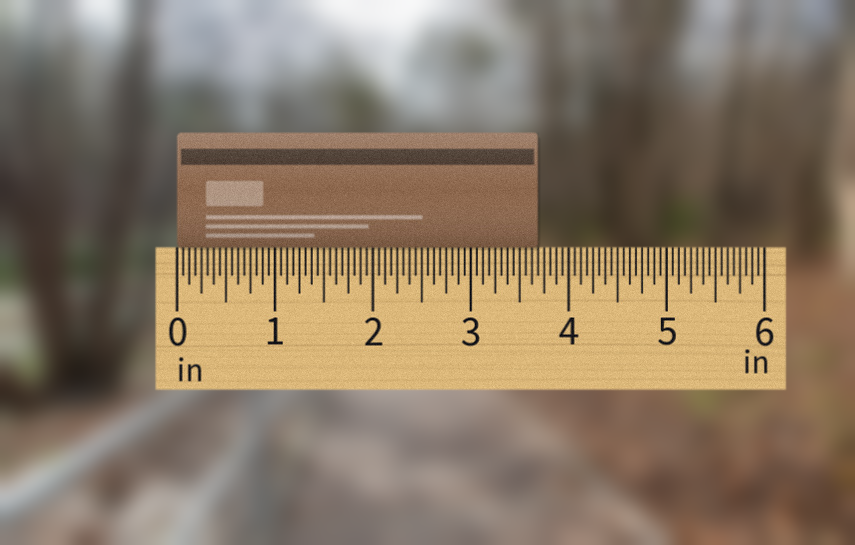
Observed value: {"value": 3.6875, "unit": "in"}
